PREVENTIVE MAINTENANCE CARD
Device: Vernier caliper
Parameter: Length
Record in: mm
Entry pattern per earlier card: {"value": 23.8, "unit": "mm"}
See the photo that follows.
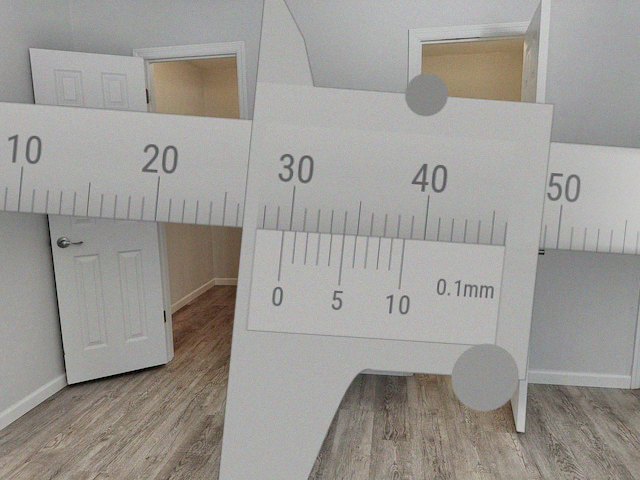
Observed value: {"value": 29.5, "unit": "mm"}
